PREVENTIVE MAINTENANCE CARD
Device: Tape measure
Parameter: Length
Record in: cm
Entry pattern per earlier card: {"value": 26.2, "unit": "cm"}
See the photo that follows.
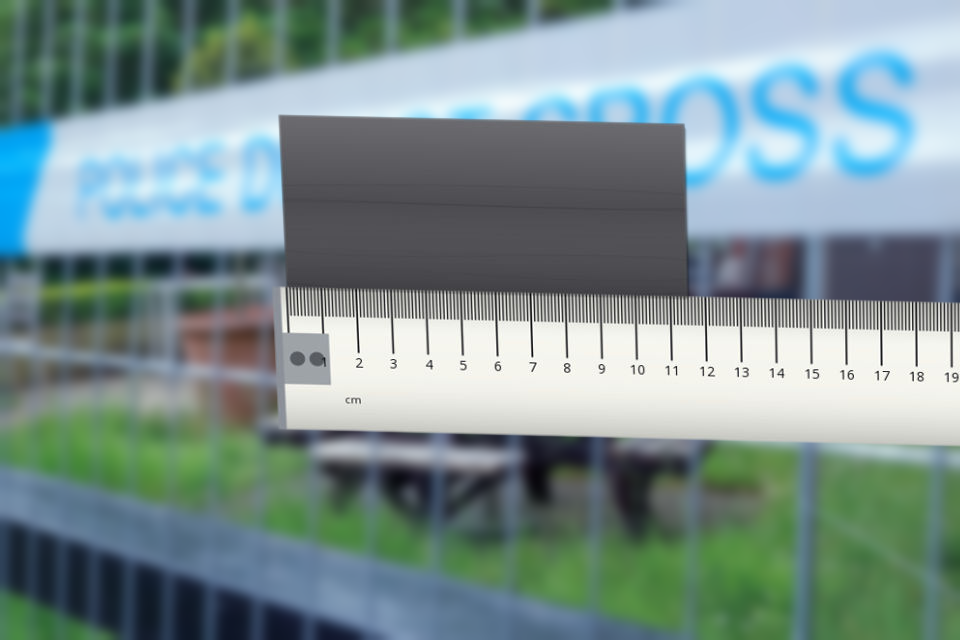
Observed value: {"value": 11.5, "unit": "cm"}
